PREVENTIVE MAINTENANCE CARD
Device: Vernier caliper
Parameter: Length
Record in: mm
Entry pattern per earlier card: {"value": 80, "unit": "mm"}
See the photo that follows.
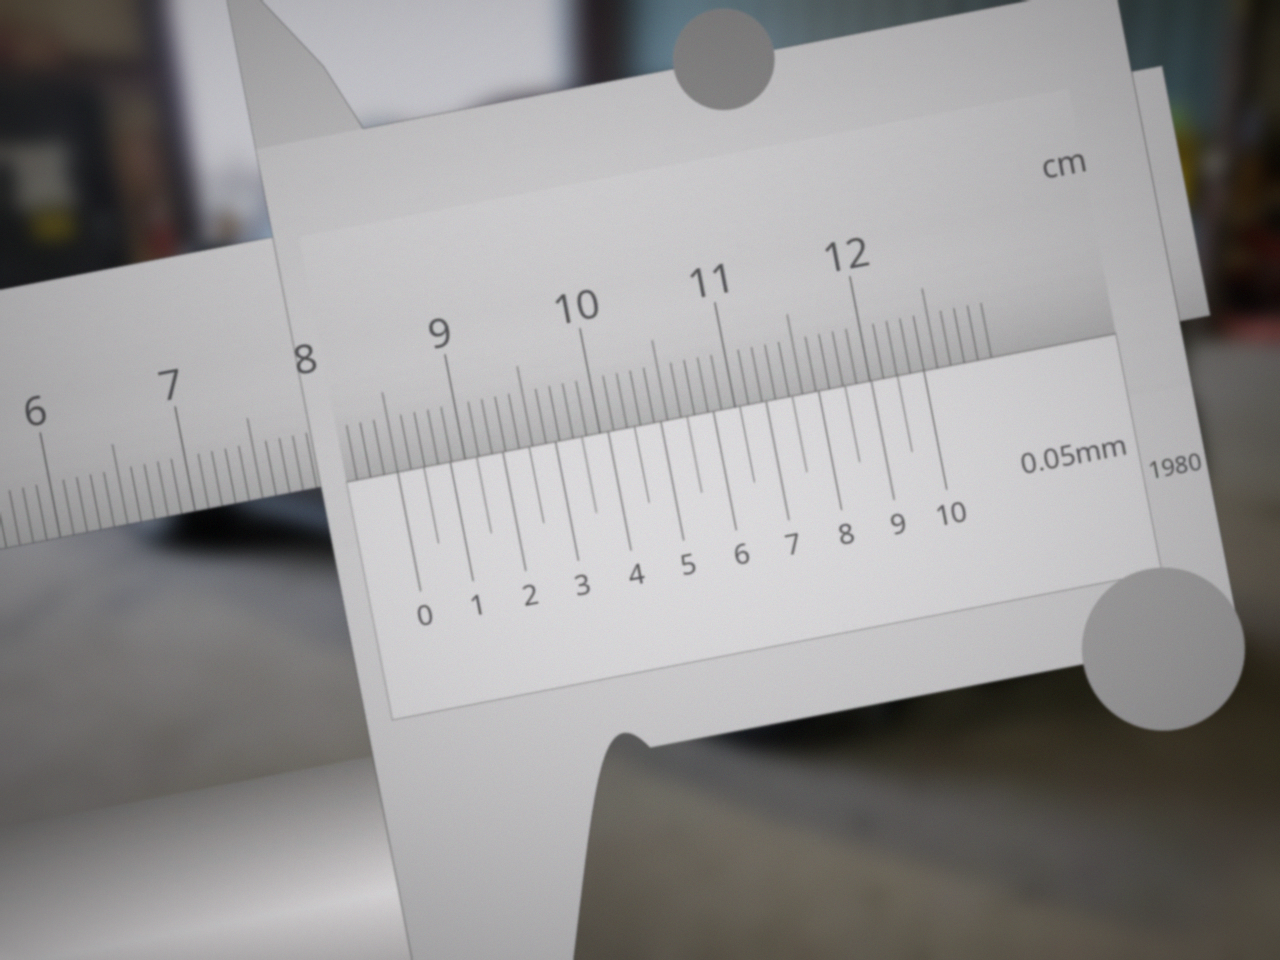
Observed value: {"value": 85.0, "unit": "mm"}
